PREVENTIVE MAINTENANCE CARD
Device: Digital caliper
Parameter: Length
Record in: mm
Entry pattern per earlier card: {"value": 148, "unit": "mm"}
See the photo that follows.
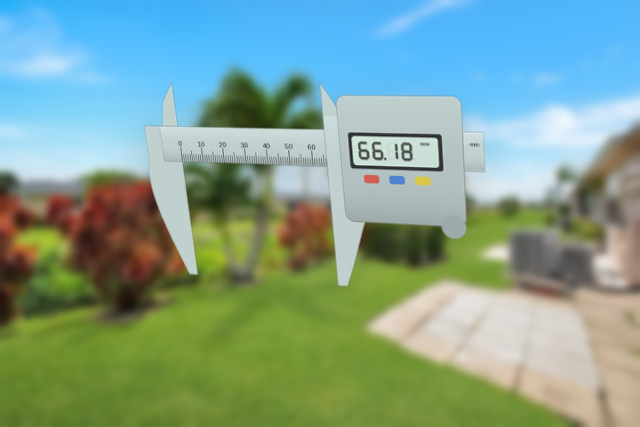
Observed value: {"value": 66.18, "unit": "mm"}
